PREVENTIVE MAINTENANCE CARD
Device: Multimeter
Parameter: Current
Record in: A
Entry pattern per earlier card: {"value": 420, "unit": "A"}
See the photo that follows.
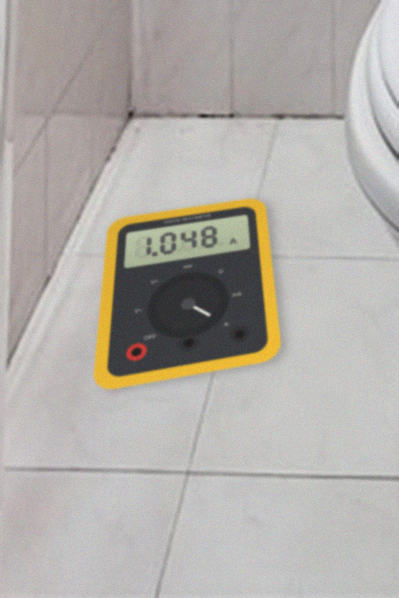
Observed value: {"value": 1.048, "unit": "A"}
